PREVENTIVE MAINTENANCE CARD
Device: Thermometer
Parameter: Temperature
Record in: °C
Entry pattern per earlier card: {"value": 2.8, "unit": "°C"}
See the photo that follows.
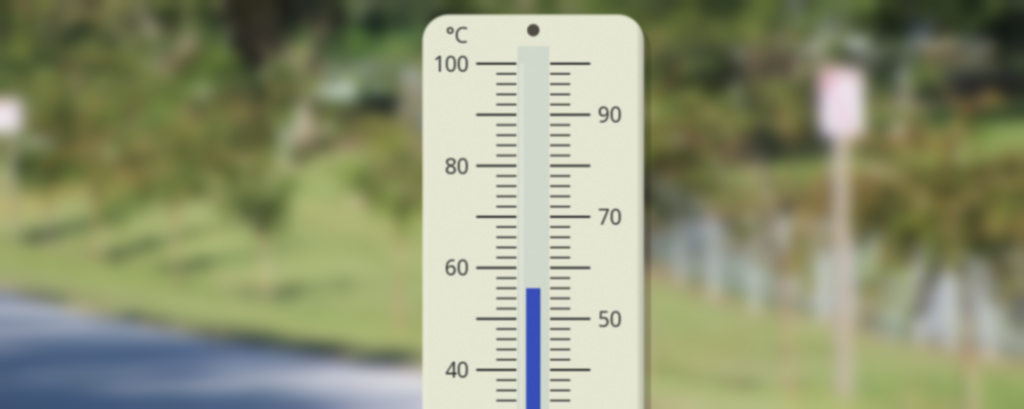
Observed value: {"value": 56, "unit": "°C"}
